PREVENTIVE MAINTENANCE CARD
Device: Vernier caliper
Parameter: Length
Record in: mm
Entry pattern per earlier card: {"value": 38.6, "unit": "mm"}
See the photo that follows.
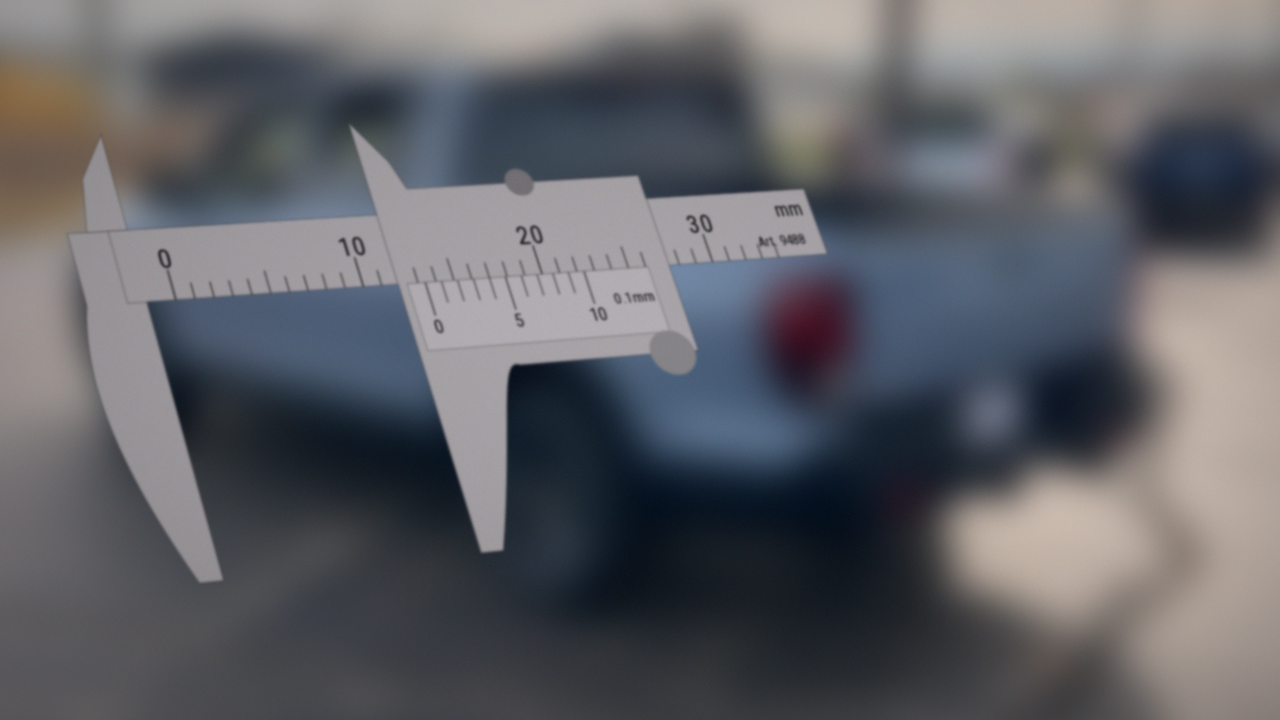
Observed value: {"value": 13.4, "unit": "mm"}
